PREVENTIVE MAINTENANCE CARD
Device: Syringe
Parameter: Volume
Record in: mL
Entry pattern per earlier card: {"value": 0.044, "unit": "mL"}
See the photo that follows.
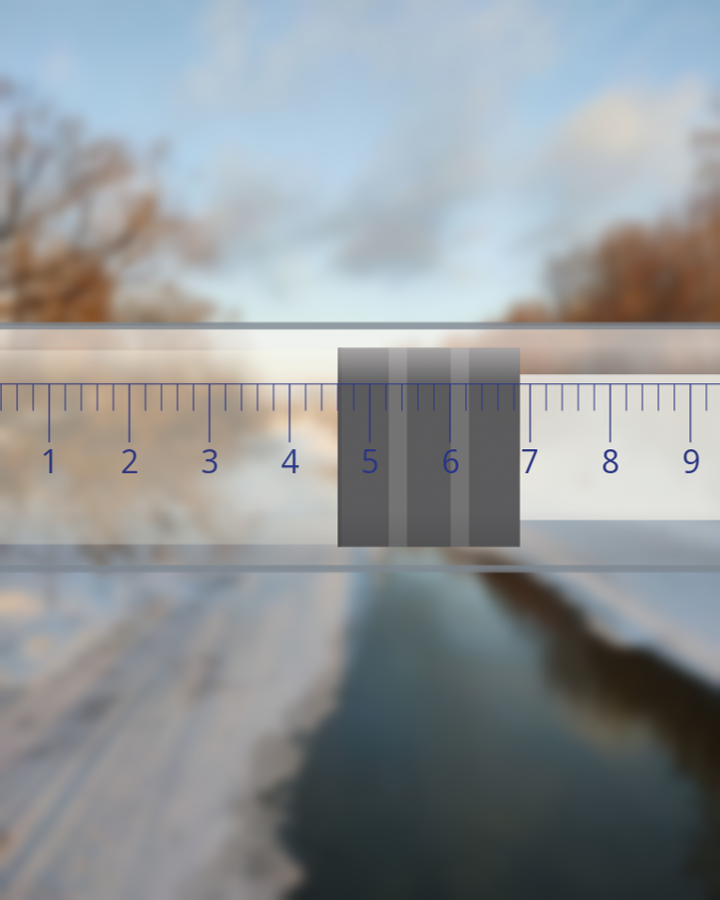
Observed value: {"value": 4.6, "unit": "mL"}
